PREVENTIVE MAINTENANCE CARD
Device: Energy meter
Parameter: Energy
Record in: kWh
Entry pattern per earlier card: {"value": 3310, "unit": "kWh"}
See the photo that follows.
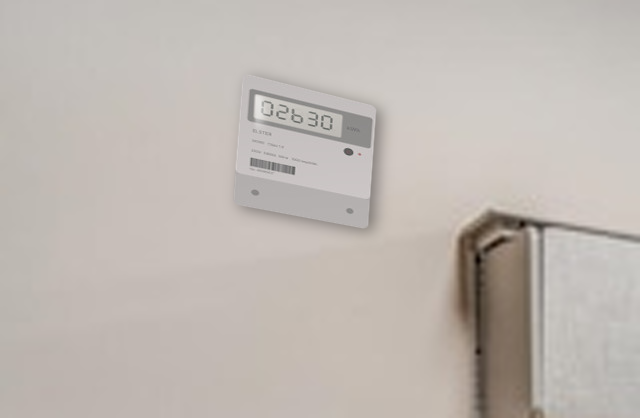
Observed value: {"value": 2630, "unit": "kWh"}
